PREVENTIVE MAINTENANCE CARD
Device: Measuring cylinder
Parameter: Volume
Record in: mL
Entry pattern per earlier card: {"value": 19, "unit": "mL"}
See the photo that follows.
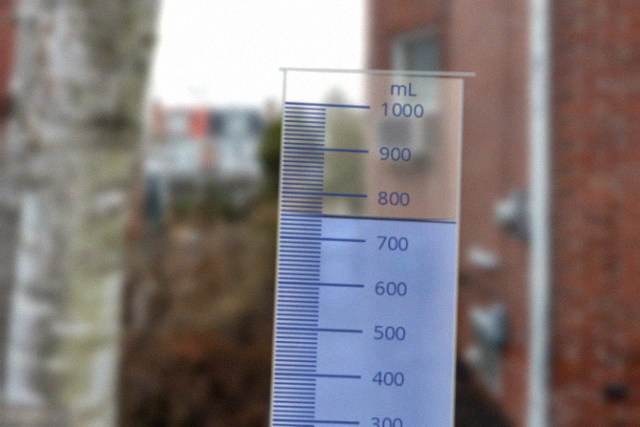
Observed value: {"value": 750, "unit": "mL"}
